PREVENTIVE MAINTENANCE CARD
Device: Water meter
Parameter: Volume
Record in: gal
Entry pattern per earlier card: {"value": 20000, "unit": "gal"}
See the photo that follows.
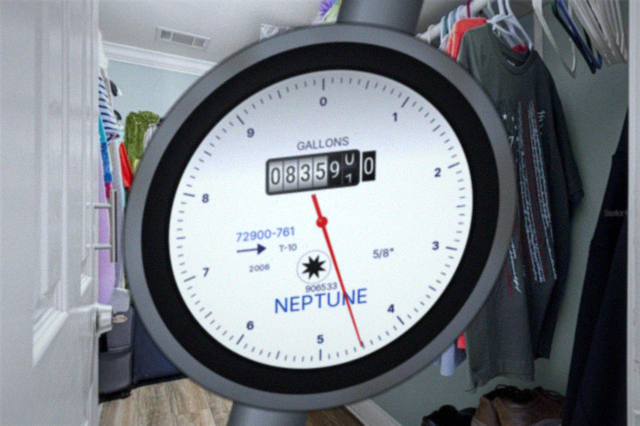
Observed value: {"value": 835904.5, "unit": "gal"}
